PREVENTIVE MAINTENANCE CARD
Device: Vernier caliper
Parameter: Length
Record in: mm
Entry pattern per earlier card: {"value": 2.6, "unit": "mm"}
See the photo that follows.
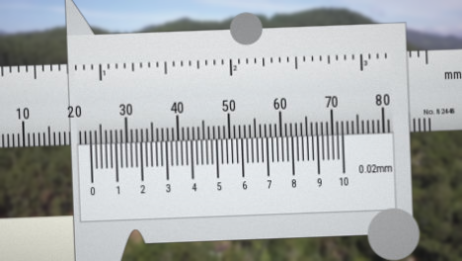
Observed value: {"value": 23.0, "unit": "mm"}
